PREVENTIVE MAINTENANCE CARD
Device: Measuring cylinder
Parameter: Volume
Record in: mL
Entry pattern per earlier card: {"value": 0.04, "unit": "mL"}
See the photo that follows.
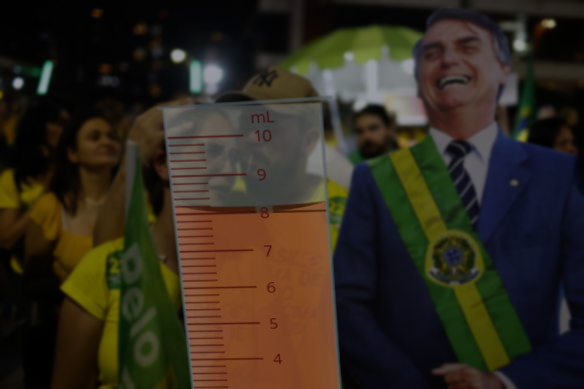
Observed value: {"value": 8, "unit": "mL"}
